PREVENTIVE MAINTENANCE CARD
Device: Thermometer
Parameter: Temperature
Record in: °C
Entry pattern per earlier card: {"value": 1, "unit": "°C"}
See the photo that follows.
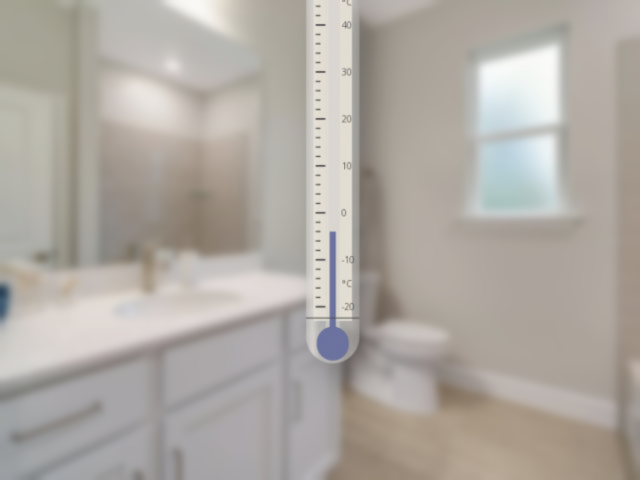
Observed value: {"value": -4, "unit": "°C"}
